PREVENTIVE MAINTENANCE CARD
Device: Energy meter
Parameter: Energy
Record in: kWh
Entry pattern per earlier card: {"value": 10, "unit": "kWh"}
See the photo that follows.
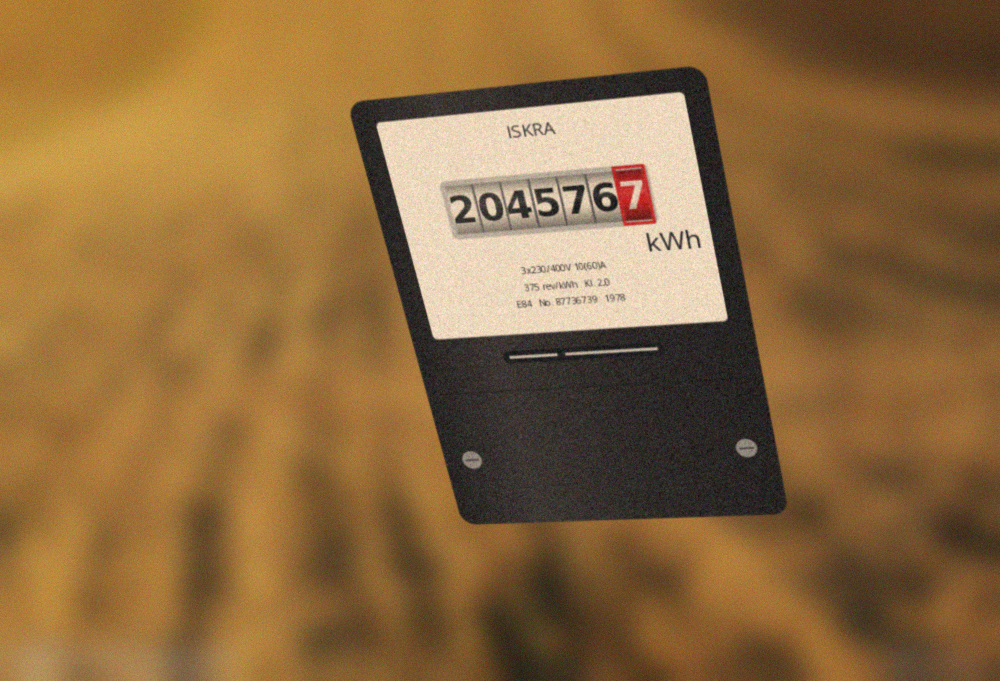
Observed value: {"value": 204576.7, "unit": "kWh"}
